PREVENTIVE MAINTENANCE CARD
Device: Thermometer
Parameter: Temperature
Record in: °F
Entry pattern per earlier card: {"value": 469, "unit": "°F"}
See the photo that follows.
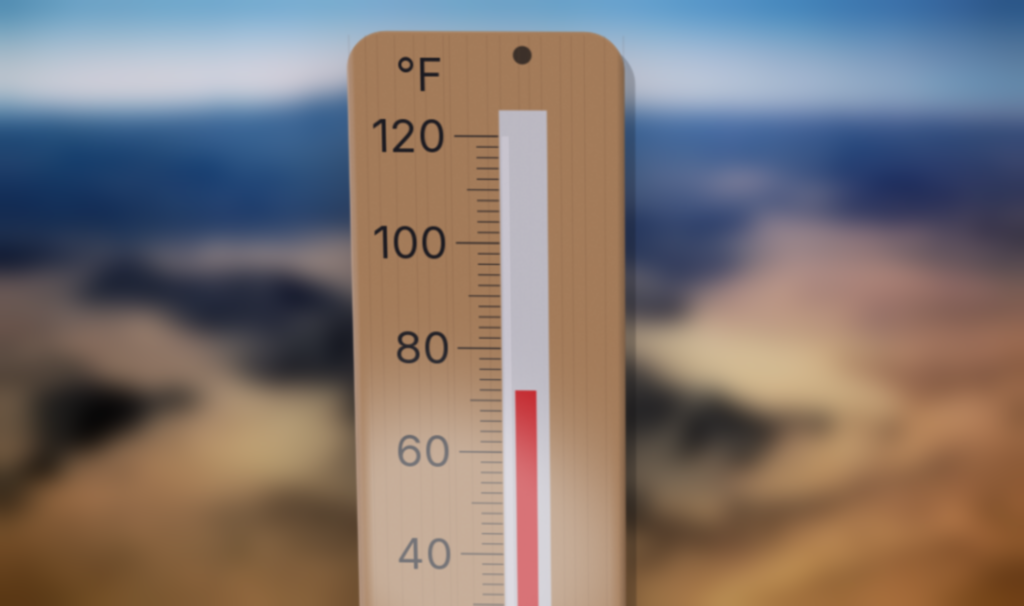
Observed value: {"value": 72, "unit": "°F"}
